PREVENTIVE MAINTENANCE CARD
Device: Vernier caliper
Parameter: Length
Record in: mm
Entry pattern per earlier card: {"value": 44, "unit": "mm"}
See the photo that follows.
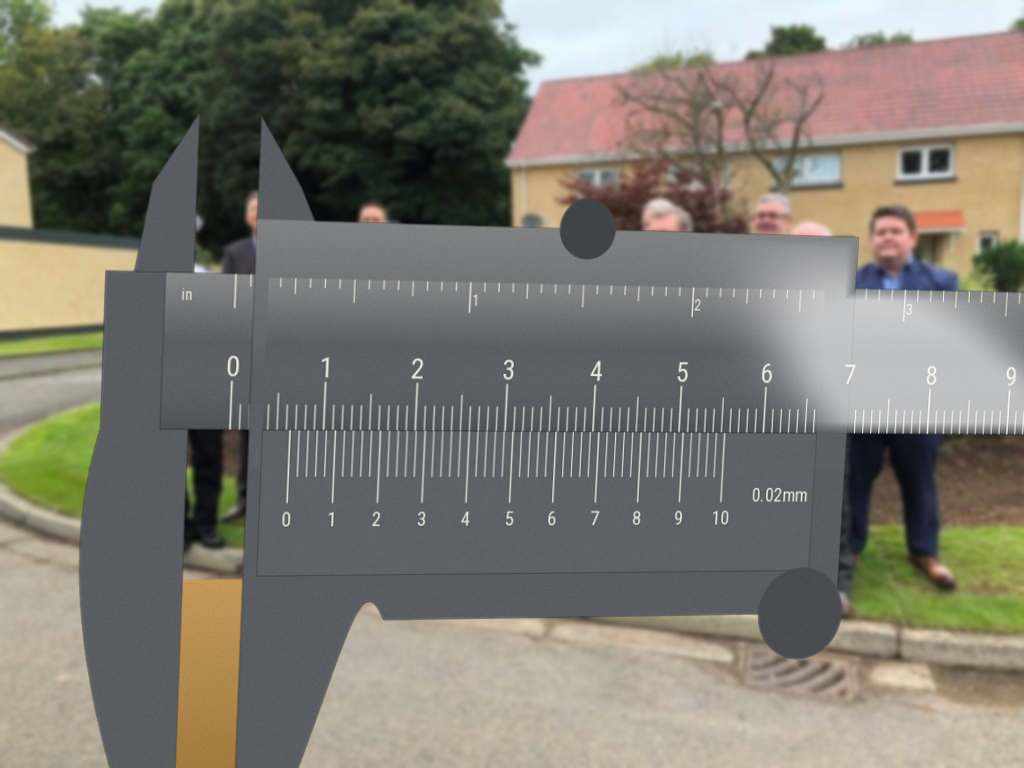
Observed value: {"value": 6.4, "unit": "mm"}
